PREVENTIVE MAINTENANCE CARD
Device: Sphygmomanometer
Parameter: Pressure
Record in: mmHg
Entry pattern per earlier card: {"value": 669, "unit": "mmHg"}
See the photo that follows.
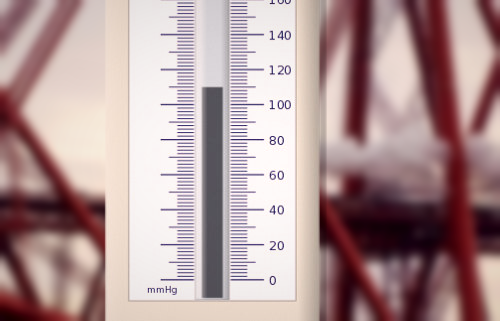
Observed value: {"value": 110, "unit": "mmHg"}
